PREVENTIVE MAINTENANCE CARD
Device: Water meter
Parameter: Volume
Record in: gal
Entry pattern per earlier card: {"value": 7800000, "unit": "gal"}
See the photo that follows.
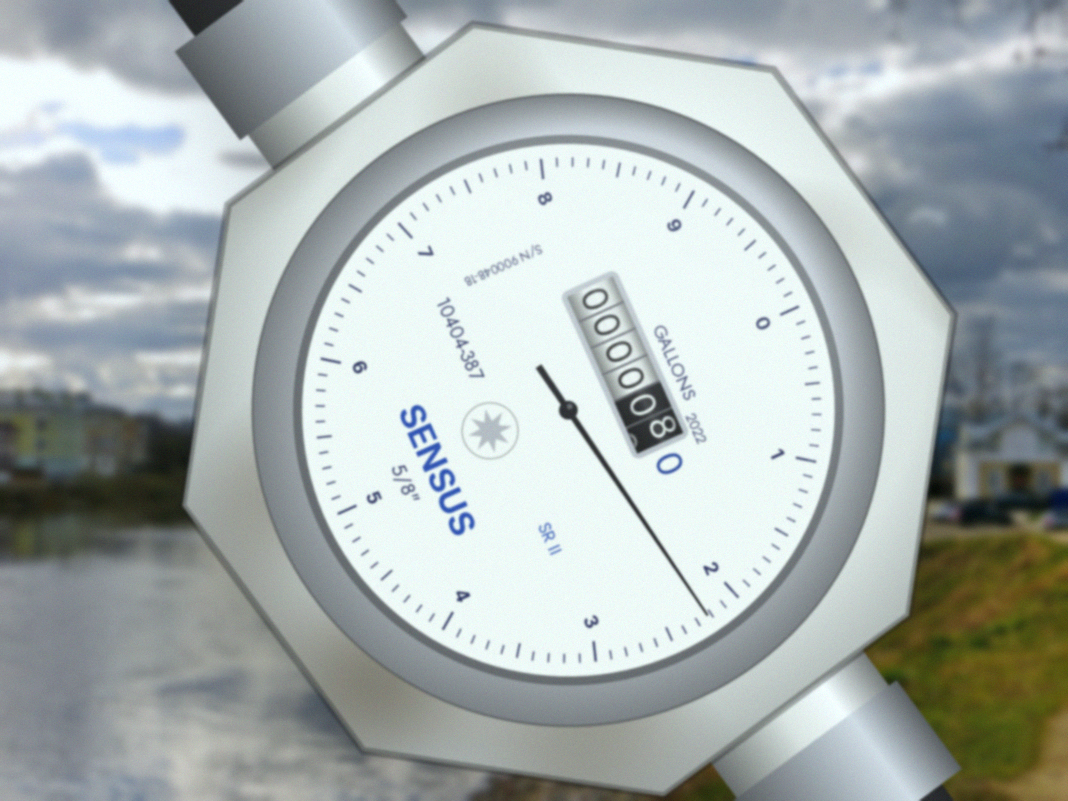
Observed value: {"value": 82.2, "unit": "gal"}
